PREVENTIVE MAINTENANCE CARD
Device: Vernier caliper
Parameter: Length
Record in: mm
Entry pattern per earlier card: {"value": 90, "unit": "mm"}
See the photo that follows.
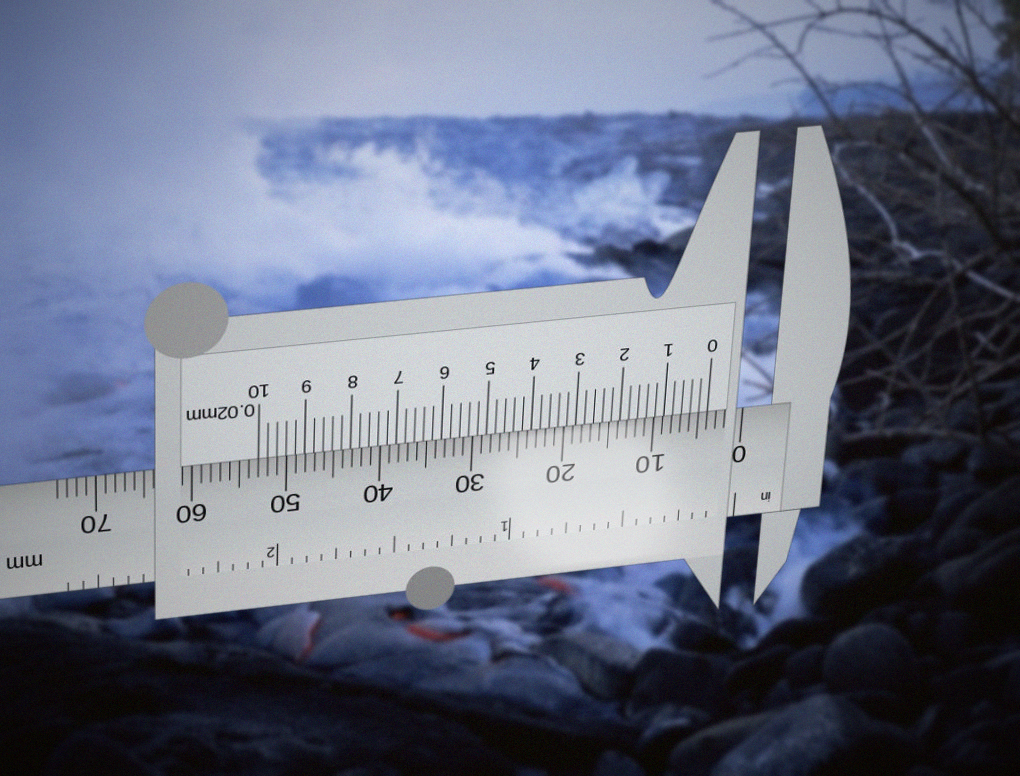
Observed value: {"value": 4.0, "unit": "mm"}
